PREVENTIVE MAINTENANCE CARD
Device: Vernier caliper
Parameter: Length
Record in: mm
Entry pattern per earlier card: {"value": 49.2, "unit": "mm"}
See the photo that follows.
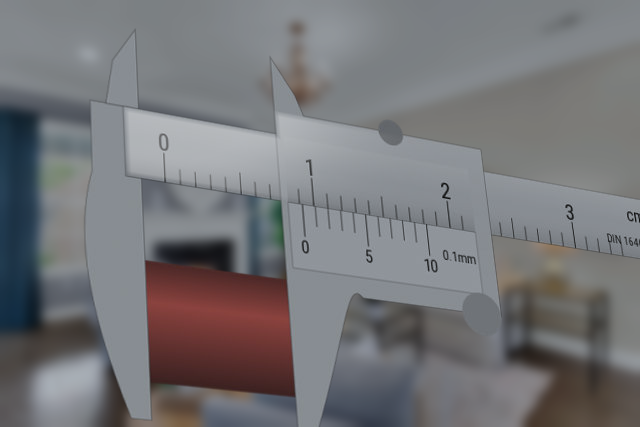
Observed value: {"value": 9.2, "unit": "mm"}
